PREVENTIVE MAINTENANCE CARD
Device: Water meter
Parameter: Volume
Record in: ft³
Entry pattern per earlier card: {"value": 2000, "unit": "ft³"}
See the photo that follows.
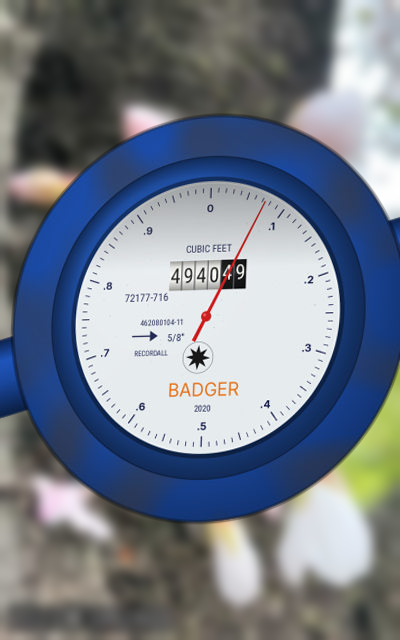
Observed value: {"value": 494049.07, "unit": "ft³"}
